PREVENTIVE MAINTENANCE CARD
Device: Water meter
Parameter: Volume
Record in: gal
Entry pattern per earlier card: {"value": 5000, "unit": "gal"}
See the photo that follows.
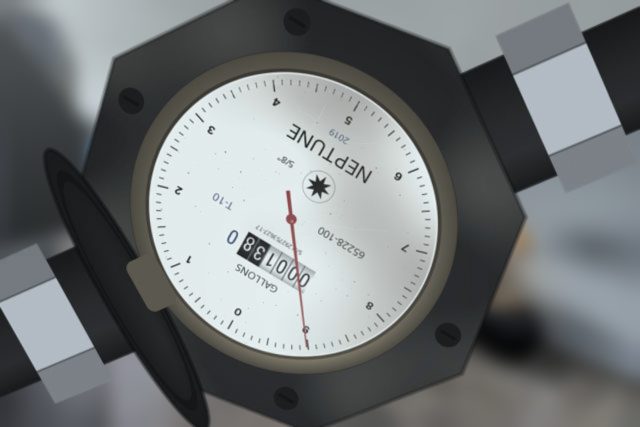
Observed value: {"value": 1379.0, "unit": "gal"}
